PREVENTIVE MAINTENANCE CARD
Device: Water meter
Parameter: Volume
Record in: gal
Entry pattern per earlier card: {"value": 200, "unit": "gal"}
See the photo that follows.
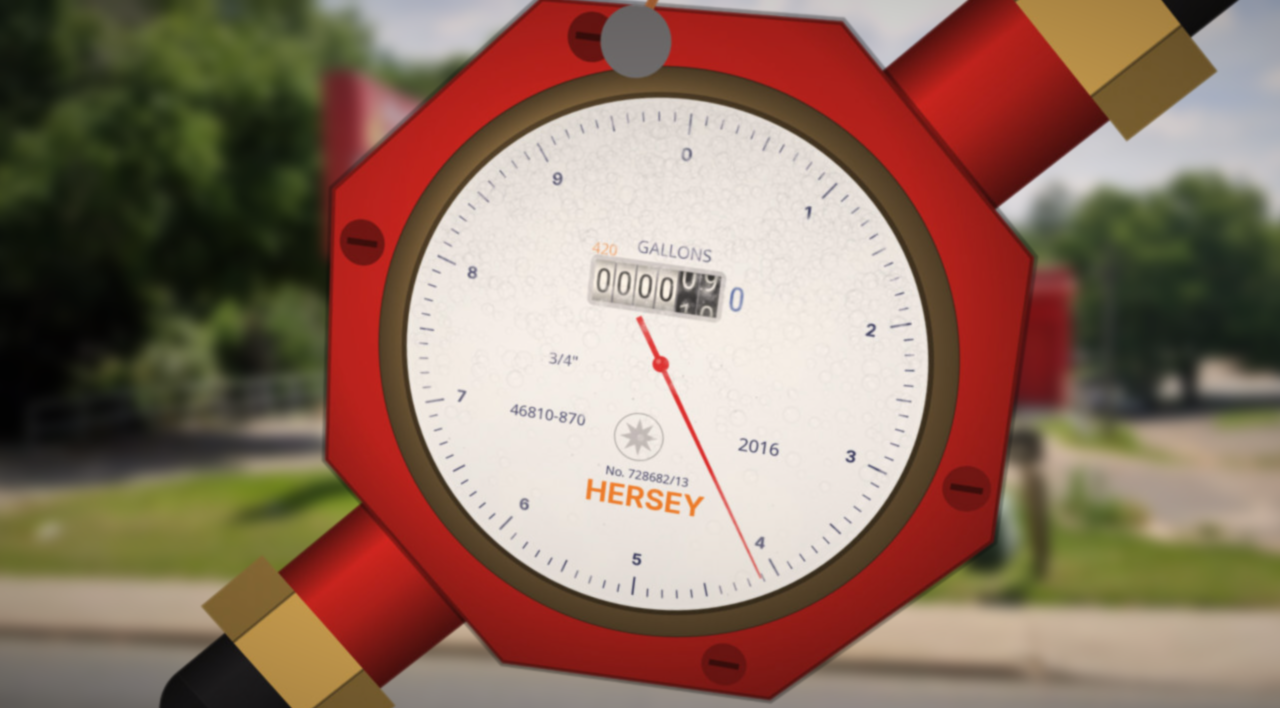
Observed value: {"value": 94.1, "unit": "gal"}
